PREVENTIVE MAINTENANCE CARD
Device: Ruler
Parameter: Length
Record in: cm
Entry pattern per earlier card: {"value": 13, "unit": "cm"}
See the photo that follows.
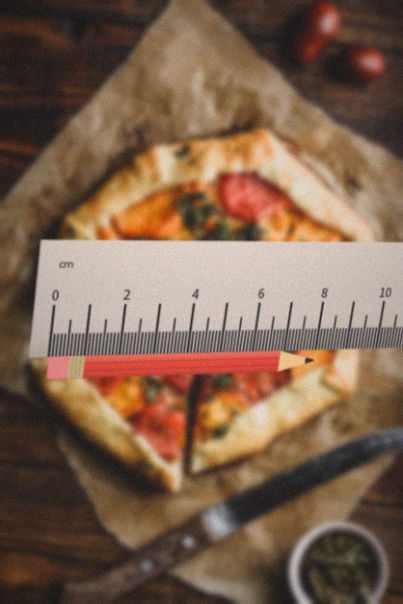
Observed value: {"value": 8, "unit": "cm"}
